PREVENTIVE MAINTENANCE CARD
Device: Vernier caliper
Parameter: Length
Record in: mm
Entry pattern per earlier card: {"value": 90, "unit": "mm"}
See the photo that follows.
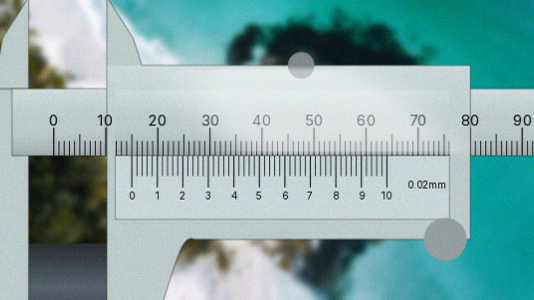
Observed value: {"value": 15.0, "unit": "mm"}
